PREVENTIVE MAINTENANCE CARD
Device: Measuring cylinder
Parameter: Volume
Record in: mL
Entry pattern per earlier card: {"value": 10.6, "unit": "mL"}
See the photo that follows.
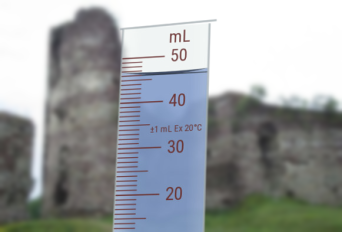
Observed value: {"value": 46, "unit": "mL"}
